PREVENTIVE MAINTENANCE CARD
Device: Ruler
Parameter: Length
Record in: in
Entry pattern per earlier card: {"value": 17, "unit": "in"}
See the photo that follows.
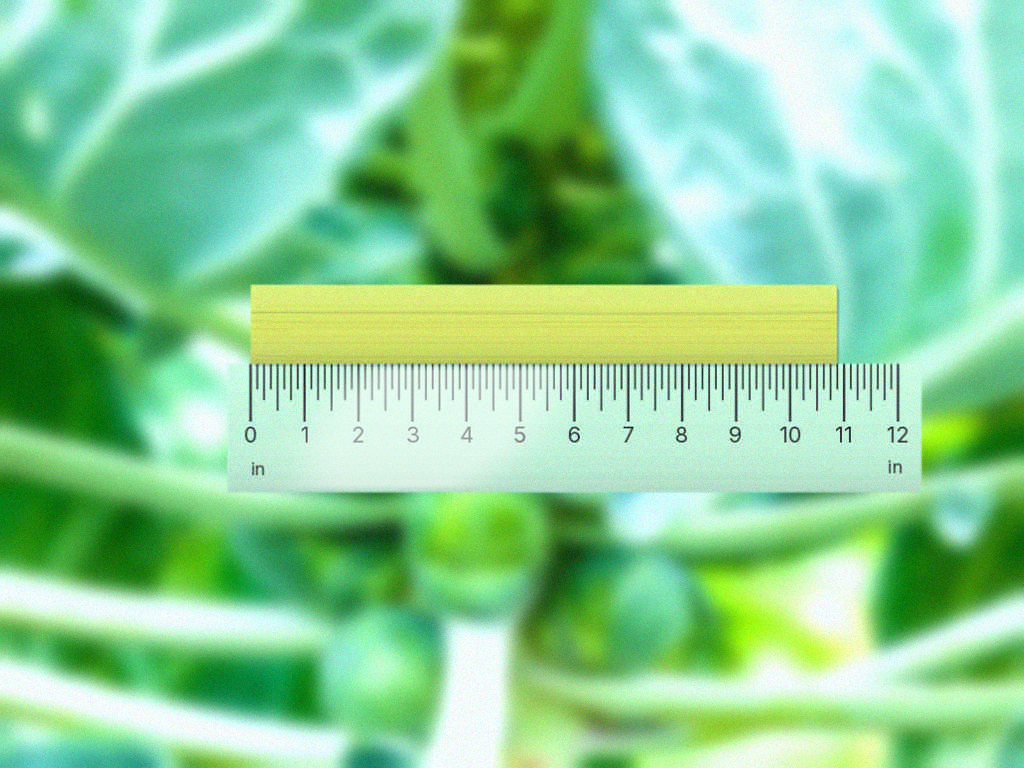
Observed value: {"value": 10.875, "unit": "in"}
